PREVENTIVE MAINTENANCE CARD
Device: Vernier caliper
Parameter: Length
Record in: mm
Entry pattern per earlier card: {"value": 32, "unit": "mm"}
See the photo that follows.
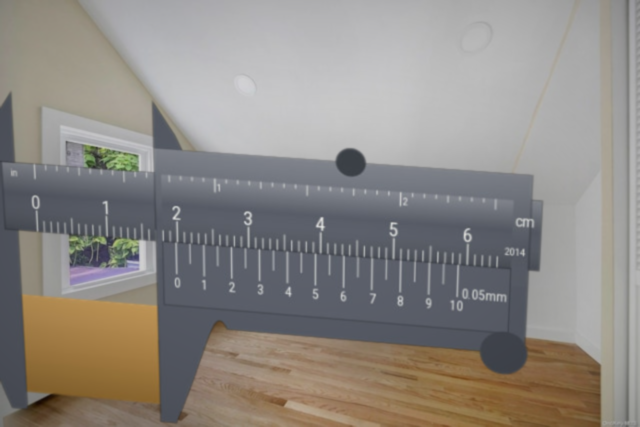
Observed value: {"value": 19.8, "unit": "mm"}
